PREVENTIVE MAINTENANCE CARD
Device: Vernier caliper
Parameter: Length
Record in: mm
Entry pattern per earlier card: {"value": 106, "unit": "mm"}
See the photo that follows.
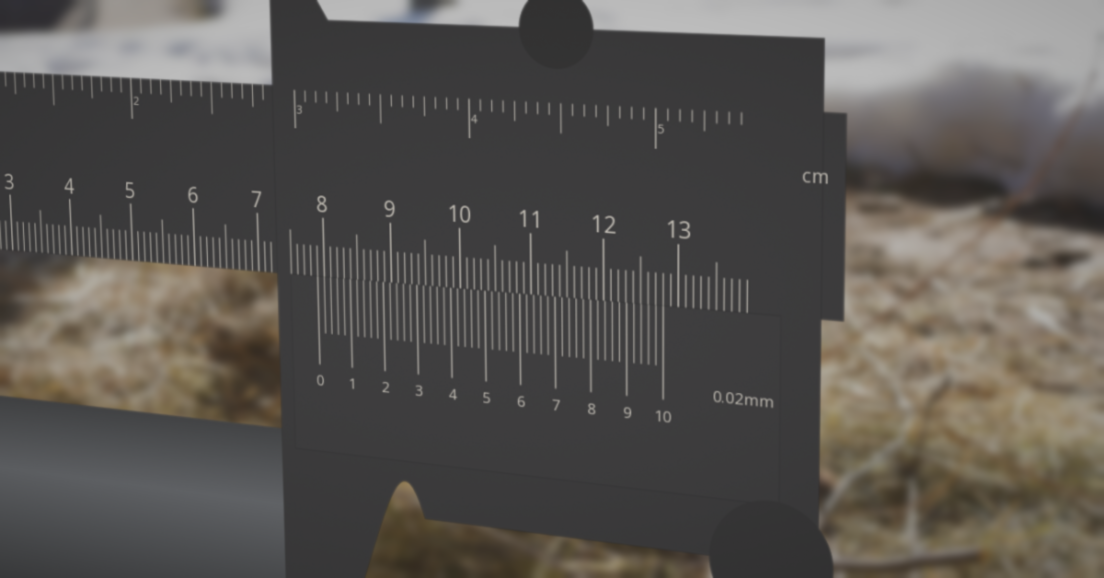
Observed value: {"value": 79.0, "unit": "mm"}
